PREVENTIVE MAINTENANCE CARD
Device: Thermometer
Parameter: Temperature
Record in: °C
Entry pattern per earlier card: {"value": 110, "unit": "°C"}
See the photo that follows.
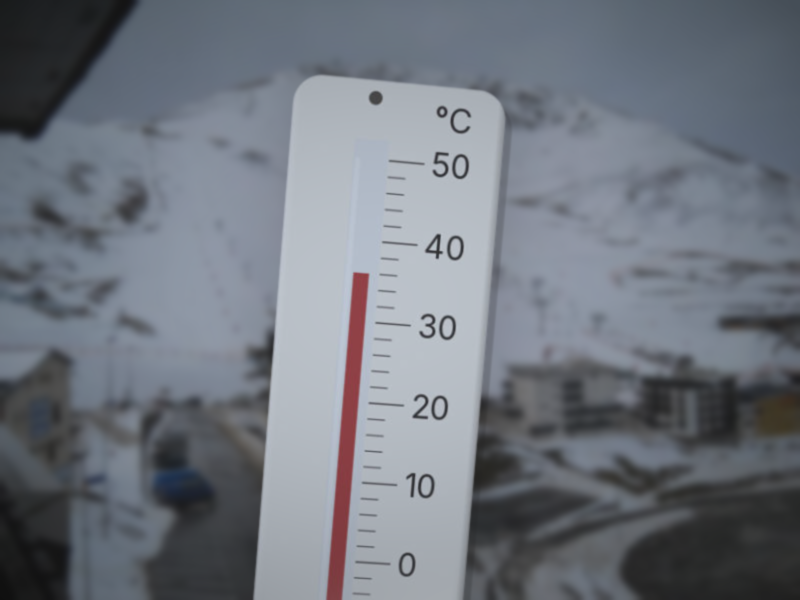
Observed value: {"value": 36, "unit": "°C"}
